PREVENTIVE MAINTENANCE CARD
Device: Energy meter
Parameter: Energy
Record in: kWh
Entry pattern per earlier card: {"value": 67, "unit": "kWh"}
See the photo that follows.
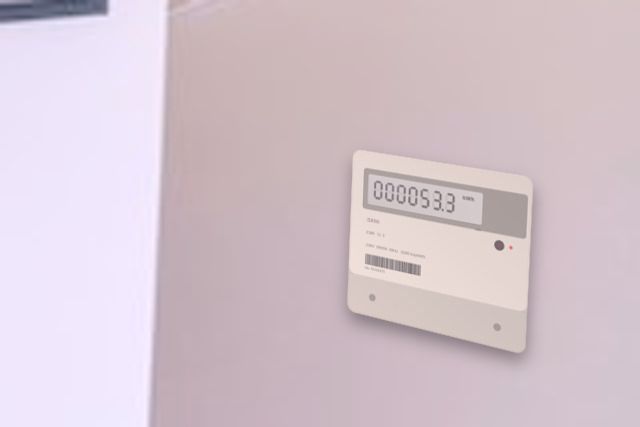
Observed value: {"value": 53.3, "unit": "kWh"}
